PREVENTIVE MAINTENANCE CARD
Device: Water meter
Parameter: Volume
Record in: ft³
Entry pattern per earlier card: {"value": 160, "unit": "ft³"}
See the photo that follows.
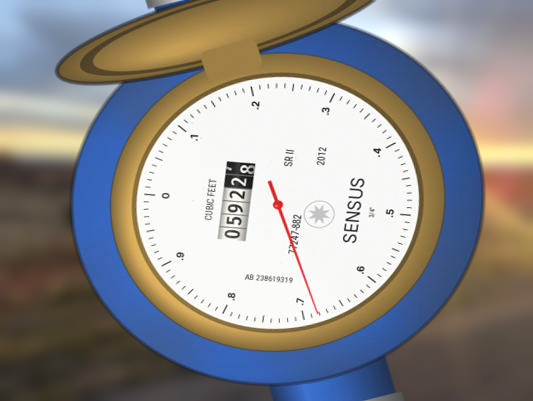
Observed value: {"value": 59227.68, "unit": "ft³"}
